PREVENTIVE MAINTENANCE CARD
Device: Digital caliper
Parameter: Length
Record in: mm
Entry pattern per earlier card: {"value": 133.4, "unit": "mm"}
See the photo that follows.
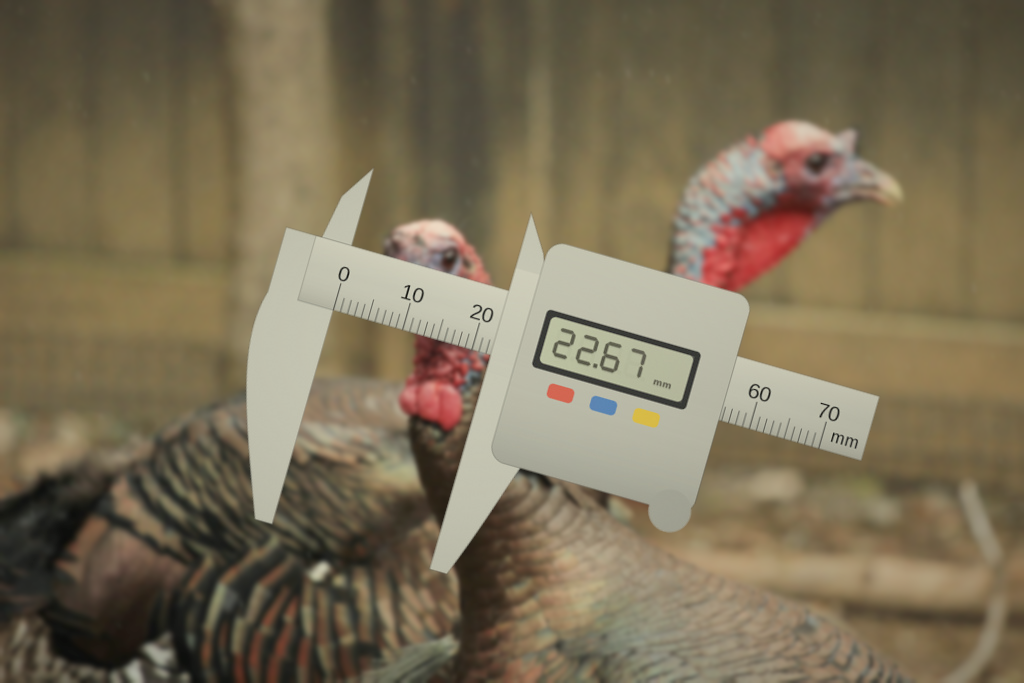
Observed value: {"value": 22.67, "unit": "mm"}
